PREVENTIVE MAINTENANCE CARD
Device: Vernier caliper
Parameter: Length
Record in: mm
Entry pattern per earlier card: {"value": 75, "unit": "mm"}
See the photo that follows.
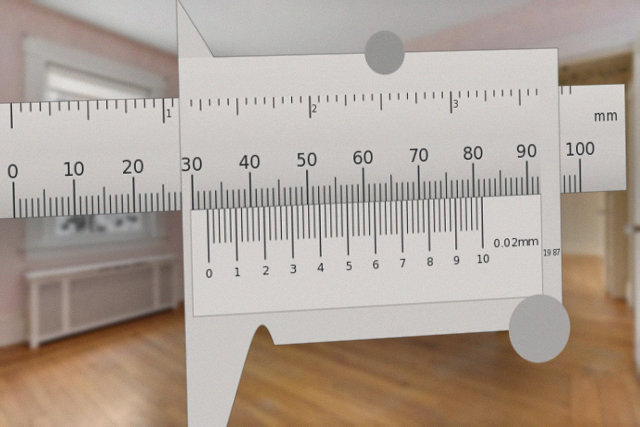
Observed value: {"value": 32.5, "unit": "mm"}
